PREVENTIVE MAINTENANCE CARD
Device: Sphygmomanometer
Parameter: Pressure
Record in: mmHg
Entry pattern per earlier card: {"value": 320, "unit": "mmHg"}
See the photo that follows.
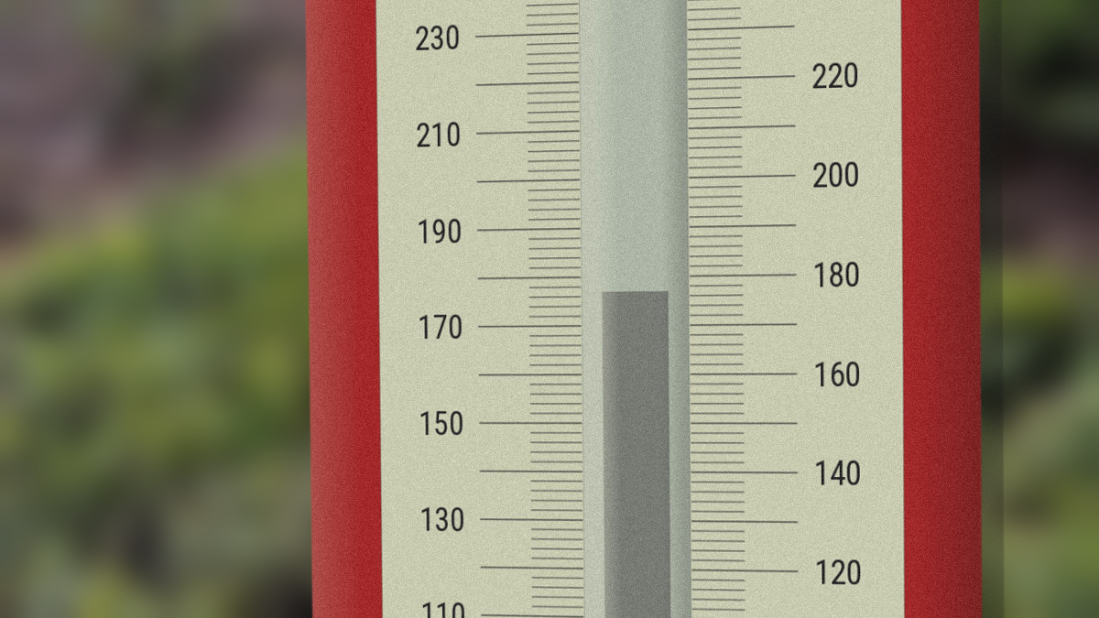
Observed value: {"value": 177, "unit": "mmHg"}
